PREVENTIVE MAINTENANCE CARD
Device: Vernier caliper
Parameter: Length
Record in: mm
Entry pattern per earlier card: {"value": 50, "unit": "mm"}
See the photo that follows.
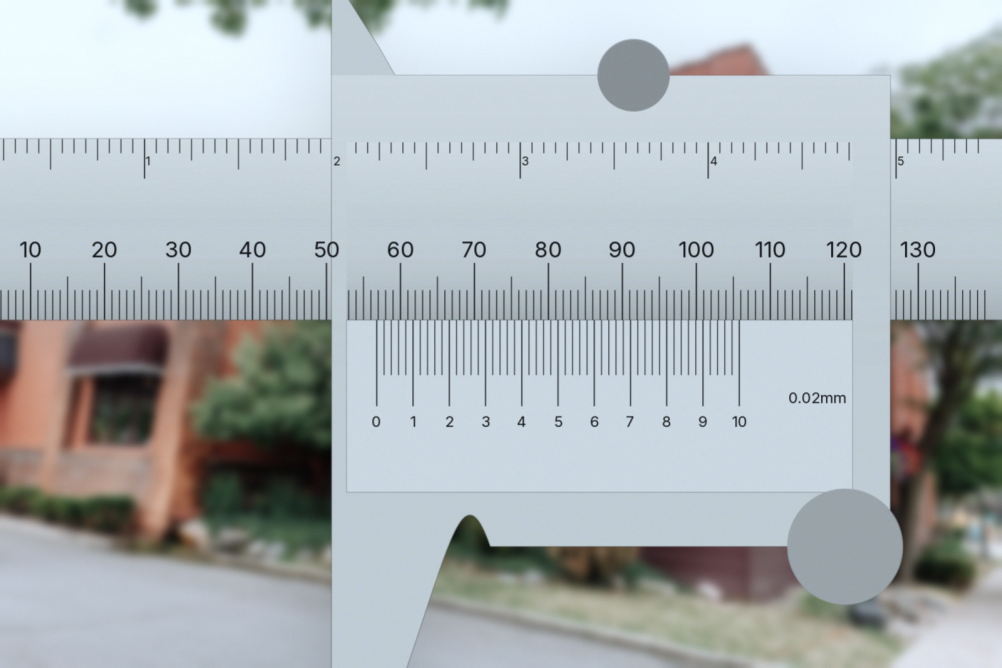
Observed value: {"value": 56.8, "unit": "mm"}
